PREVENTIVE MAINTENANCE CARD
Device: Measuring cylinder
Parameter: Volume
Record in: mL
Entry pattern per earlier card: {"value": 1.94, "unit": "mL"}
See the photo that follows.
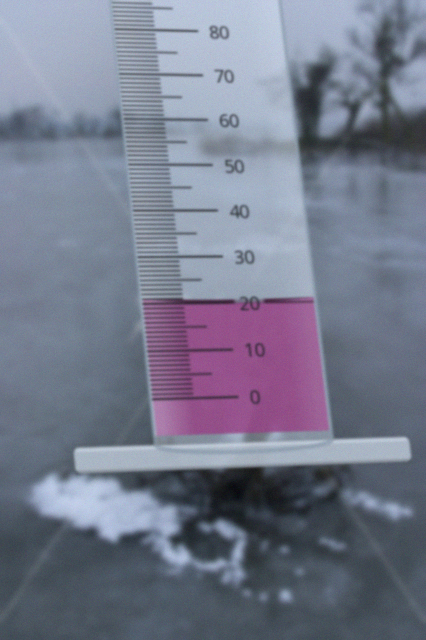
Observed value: {"value": 20, "unit": "mL"}
